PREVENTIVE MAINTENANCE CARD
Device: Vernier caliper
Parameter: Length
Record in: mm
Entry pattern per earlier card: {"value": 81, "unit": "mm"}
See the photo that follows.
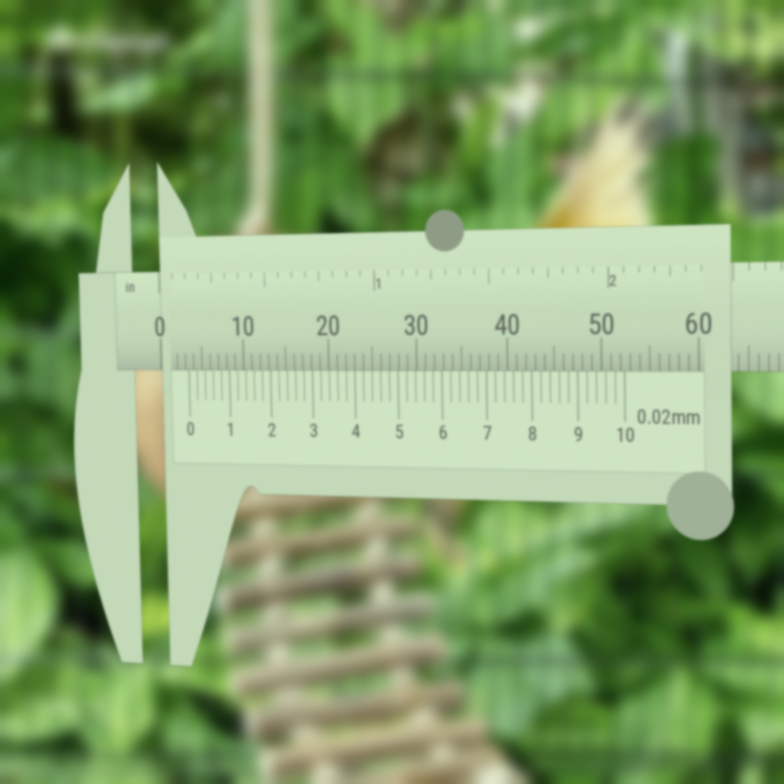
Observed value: {"value": 3.4, "unit": "mm"}
